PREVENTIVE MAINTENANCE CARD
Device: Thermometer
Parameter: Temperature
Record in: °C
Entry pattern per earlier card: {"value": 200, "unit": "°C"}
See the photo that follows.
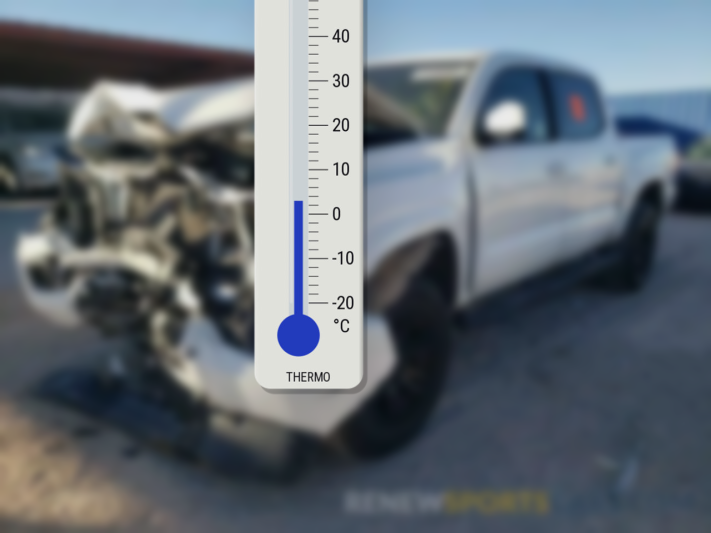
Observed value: {"value": 3, "unit": "°C"}
